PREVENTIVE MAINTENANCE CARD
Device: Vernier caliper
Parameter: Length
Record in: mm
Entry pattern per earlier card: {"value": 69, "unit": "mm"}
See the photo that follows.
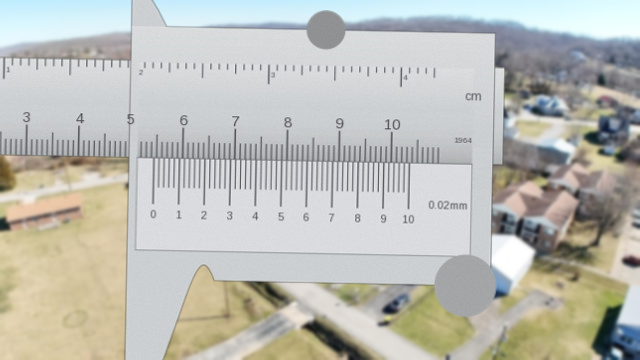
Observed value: {"value": 54.5, "unit": "mm"}
